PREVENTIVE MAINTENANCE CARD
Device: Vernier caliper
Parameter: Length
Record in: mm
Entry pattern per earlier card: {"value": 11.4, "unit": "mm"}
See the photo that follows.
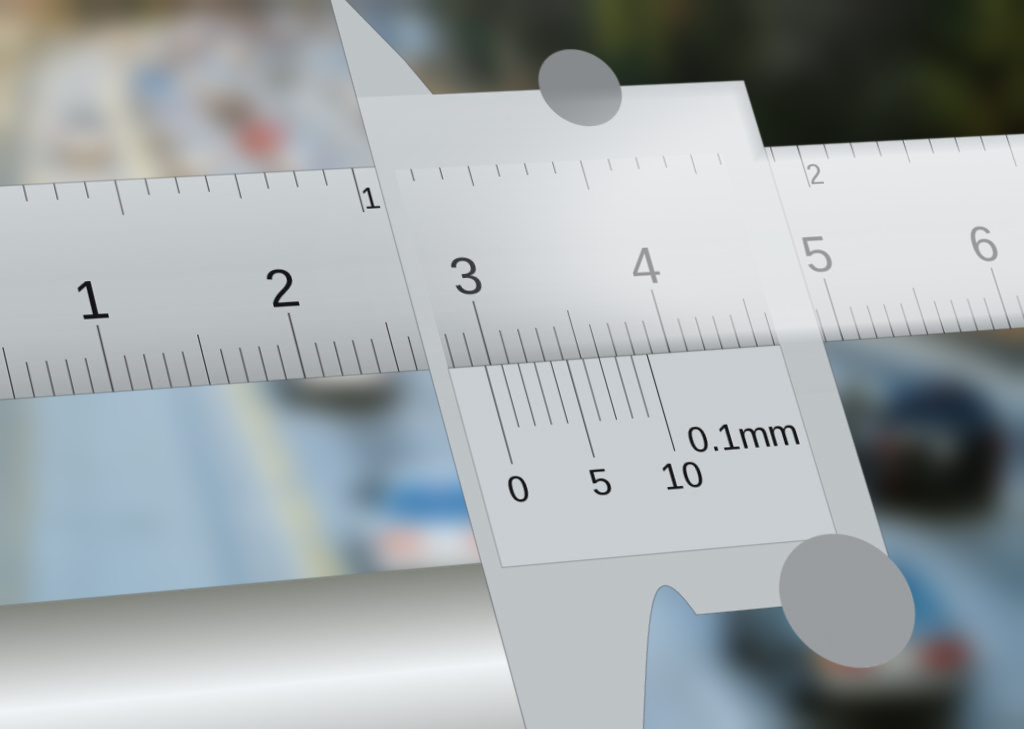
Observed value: {"value": 29.7, "unit": "mm"}
